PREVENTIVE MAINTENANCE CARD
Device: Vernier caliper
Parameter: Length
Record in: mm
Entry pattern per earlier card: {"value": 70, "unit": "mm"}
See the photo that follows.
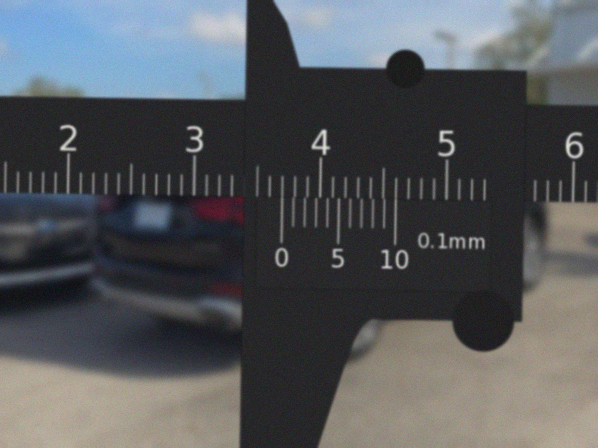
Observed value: {"value": 37.0, "unit": "mm"}
